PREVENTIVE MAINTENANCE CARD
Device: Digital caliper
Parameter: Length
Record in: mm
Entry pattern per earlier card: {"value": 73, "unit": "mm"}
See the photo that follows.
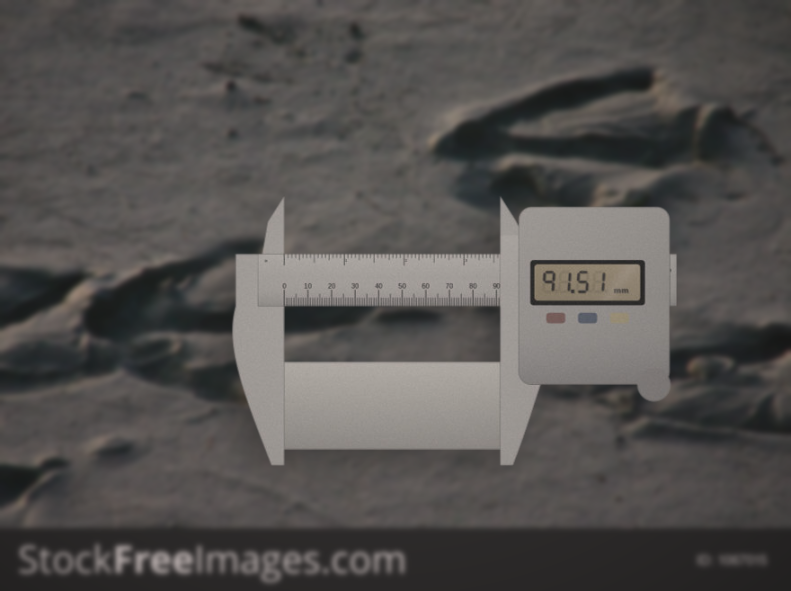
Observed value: {"value": 91.51, "unit": "mm"}
